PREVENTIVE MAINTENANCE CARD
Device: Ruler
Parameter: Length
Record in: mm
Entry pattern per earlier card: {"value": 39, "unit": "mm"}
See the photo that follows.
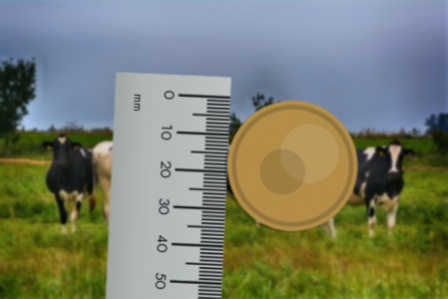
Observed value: {"value": 35, "unit": "mm"}
